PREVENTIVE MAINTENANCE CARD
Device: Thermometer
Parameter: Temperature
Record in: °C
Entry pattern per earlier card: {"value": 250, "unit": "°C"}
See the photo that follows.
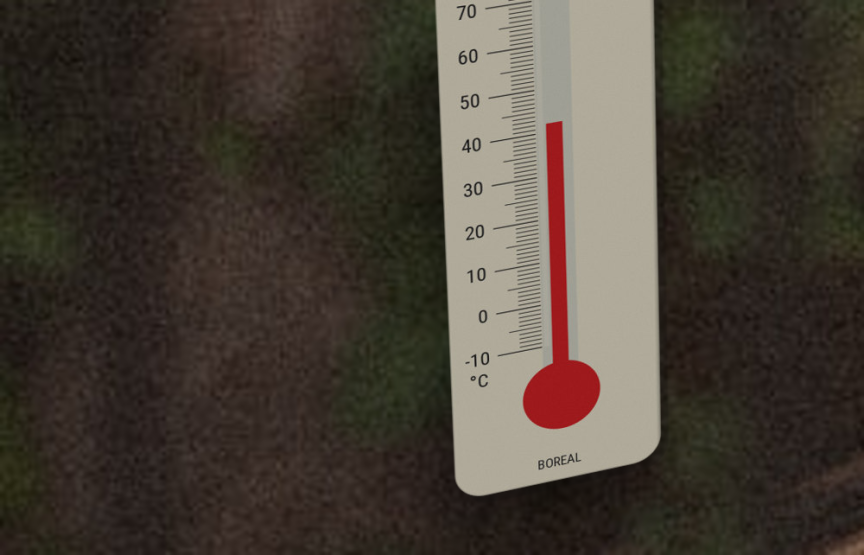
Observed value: {"value": 42, "unit": "°C"}
